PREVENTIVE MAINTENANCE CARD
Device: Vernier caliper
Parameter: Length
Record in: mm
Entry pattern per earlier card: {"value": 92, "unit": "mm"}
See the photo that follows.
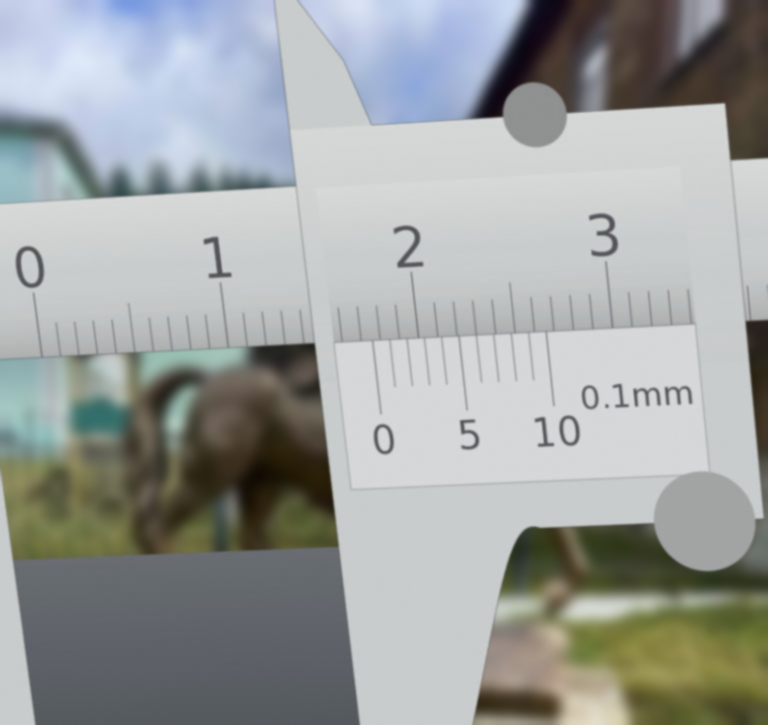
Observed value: {"value": 17.6, "unit": "mm"}
